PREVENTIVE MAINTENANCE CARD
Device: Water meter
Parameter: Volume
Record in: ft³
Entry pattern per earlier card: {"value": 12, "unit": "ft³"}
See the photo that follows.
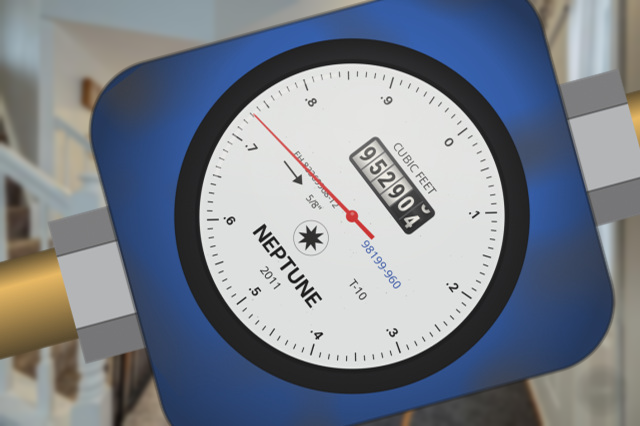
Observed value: {"value": 952903.73, "unit": "ft³"}
